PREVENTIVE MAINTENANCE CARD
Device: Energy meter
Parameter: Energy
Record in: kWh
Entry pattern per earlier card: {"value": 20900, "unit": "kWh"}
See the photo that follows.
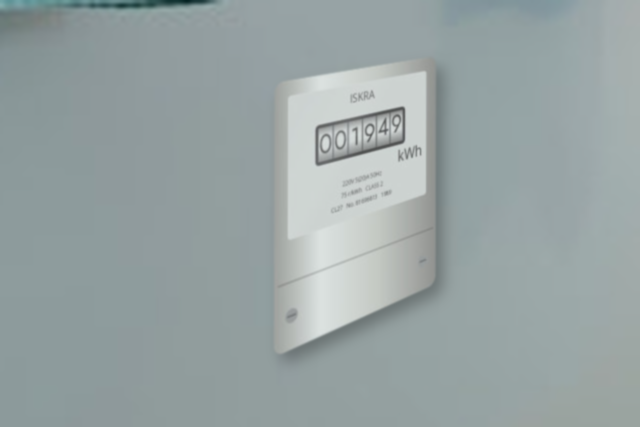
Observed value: {"value": 1949, "unit": "kWh"}
